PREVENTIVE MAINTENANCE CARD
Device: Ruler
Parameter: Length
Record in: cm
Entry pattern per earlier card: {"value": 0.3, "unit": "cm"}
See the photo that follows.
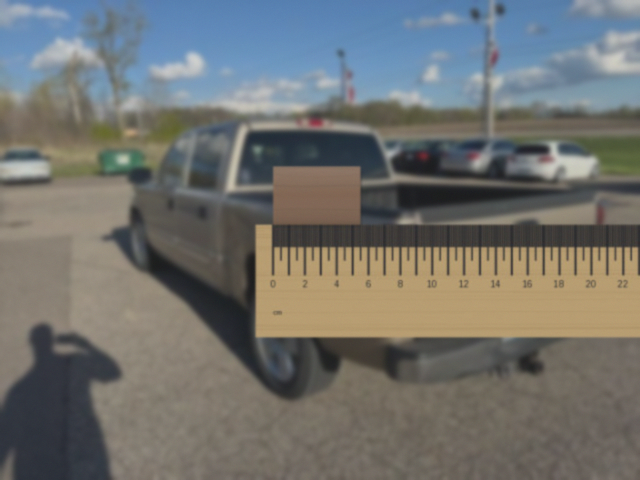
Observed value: {"value": 5.5, "unit": "cm"}
